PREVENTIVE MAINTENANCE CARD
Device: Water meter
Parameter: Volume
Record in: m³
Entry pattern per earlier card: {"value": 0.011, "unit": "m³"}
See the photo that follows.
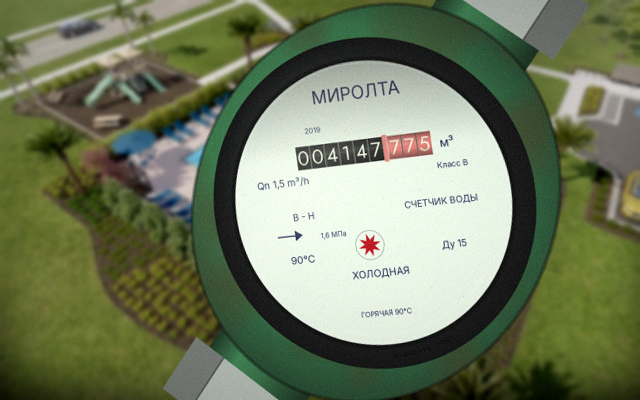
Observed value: {"value": 4147.775, "unit": "m³"}
